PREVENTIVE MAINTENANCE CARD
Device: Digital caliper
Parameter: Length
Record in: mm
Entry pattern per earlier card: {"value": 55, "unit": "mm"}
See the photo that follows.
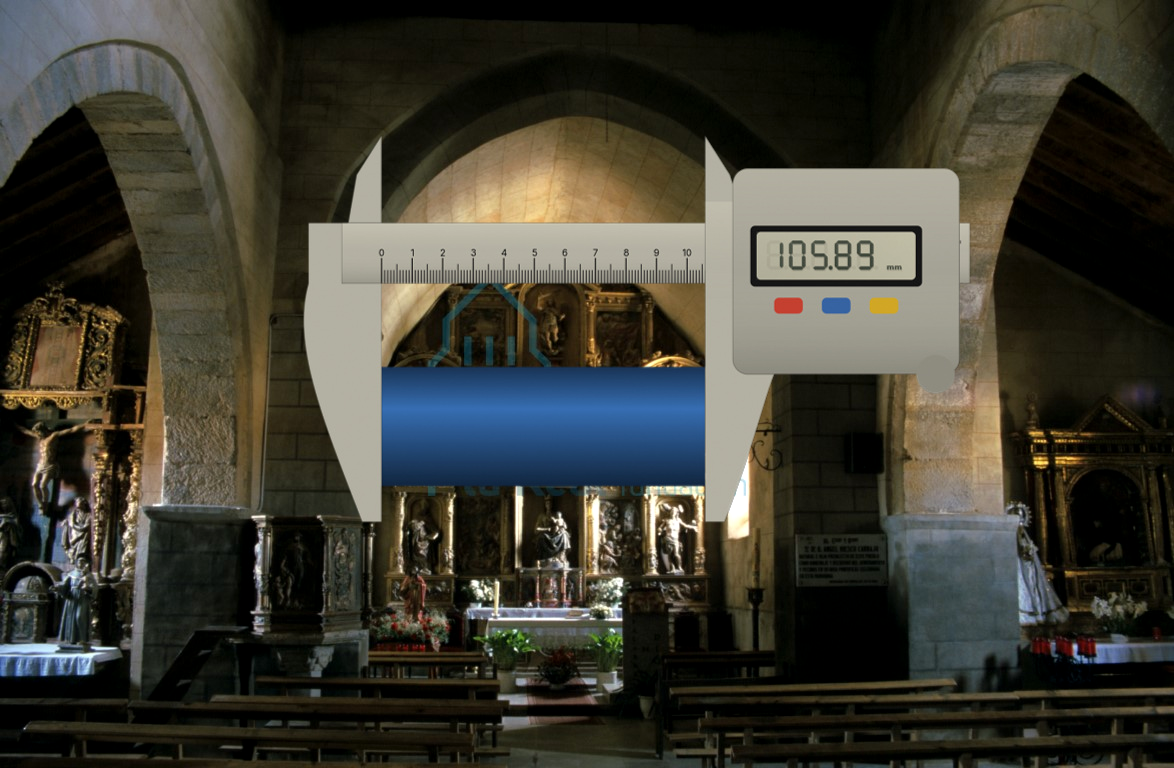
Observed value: {"value": 105.89, "unit": "mm"}
